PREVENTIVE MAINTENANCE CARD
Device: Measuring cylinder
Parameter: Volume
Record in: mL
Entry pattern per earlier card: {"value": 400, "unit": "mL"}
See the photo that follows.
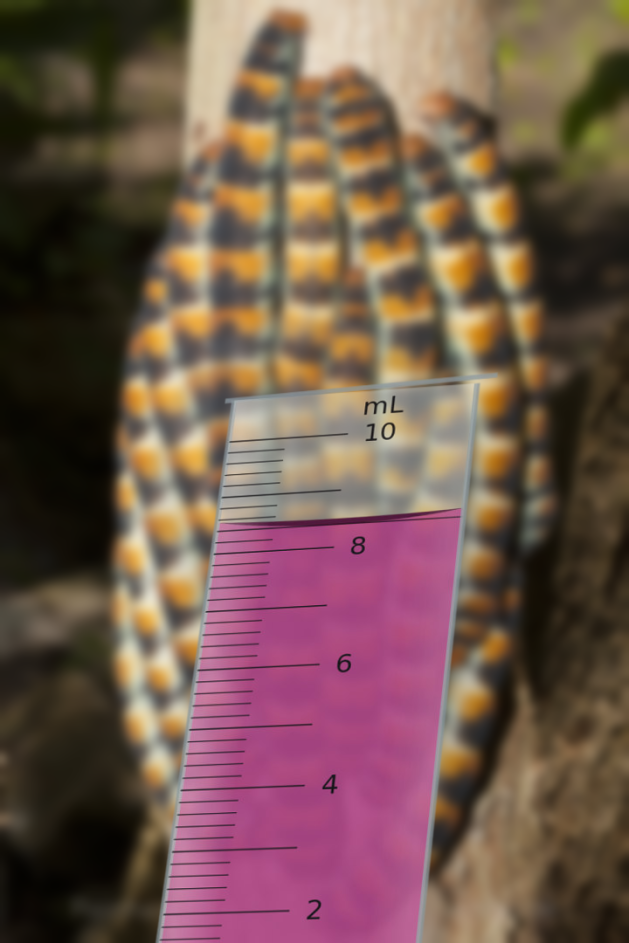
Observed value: {"value": 8.4, "unit": "mL"}
